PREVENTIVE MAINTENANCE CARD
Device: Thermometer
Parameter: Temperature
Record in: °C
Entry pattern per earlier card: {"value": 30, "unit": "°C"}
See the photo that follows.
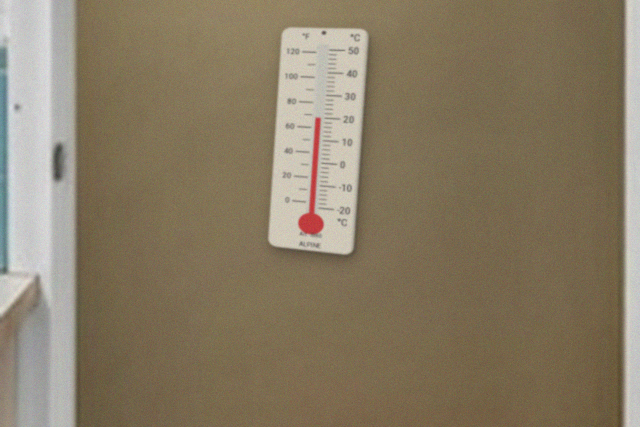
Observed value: {"value": 20, "unit": "°C"}
